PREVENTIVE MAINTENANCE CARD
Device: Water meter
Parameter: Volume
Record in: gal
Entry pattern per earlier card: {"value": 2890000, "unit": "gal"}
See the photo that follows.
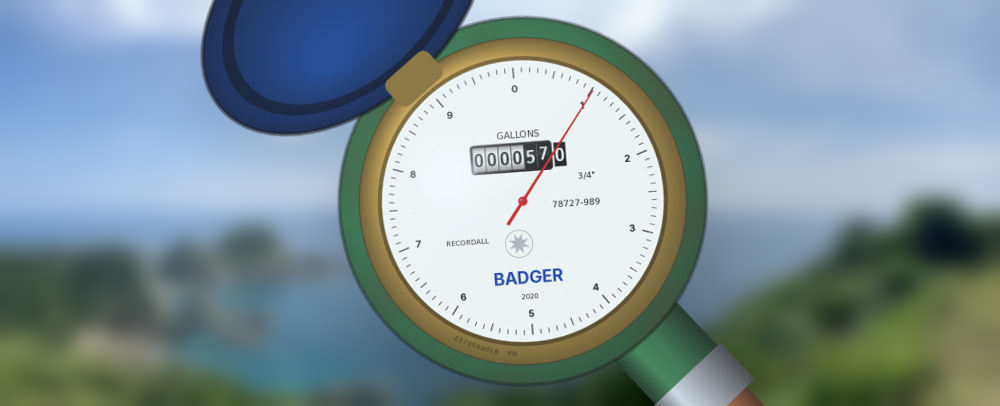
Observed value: {"value": 571.0, "unit": "gal"}
